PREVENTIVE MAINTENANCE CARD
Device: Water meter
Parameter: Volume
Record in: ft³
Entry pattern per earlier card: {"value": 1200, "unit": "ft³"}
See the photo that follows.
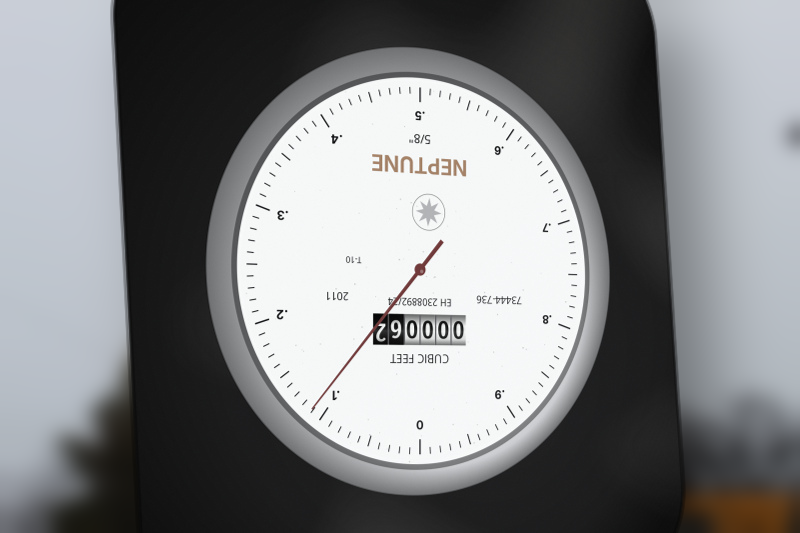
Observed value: {"value": 62.11, "unit": "ft³"}
